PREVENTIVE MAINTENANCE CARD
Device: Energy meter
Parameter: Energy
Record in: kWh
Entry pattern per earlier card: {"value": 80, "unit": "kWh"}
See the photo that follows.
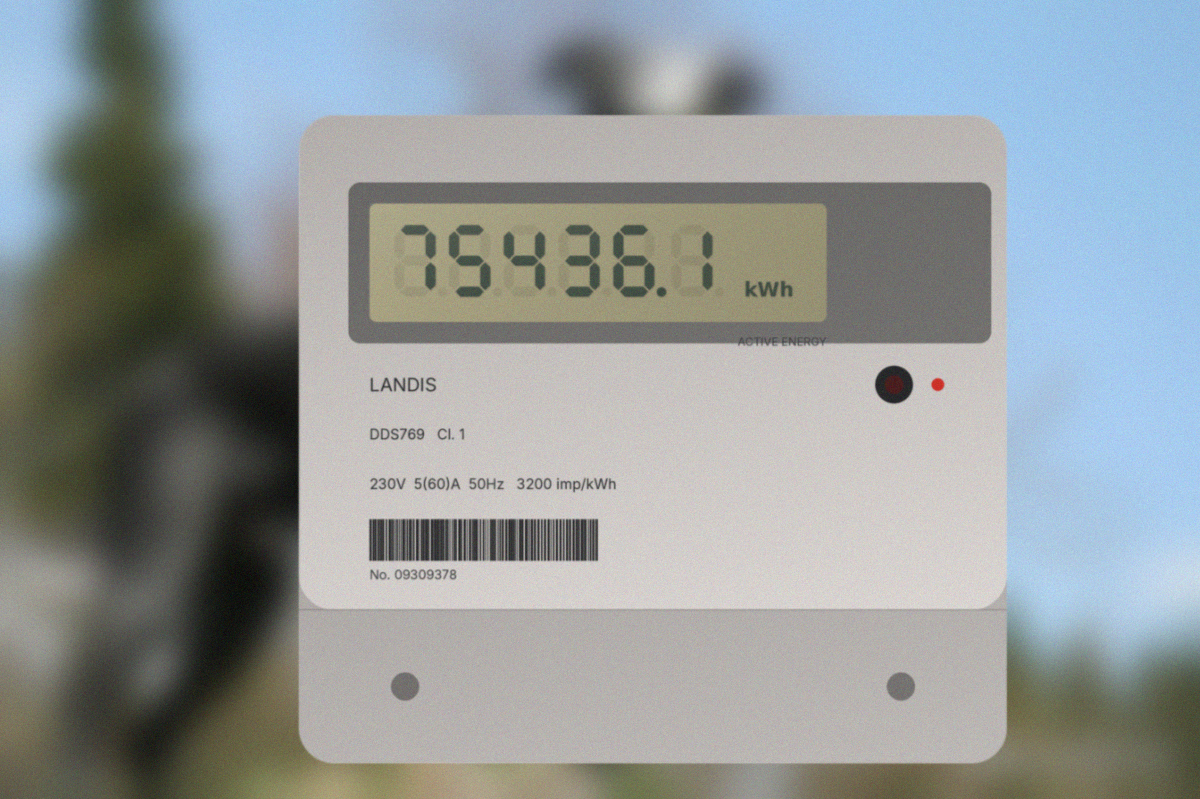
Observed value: {"value": 75436.1, "unit": "kWh"}
